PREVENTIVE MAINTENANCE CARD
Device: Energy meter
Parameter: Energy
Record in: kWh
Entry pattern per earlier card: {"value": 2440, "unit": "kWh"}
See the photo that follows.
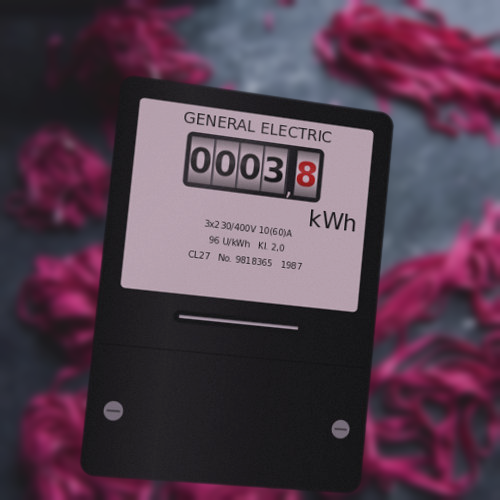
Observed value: {"value": 3.8, "unit": "kWh"}
